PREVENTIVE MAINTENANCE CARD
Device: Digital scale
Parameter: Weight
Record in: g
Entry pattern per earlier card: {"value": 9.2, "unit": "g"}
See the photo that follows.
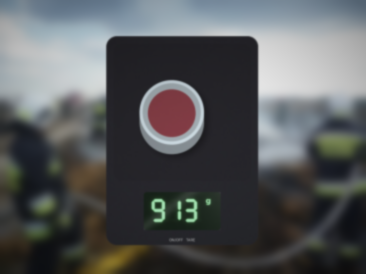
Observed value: {"value": 913, "unit": "g"}
